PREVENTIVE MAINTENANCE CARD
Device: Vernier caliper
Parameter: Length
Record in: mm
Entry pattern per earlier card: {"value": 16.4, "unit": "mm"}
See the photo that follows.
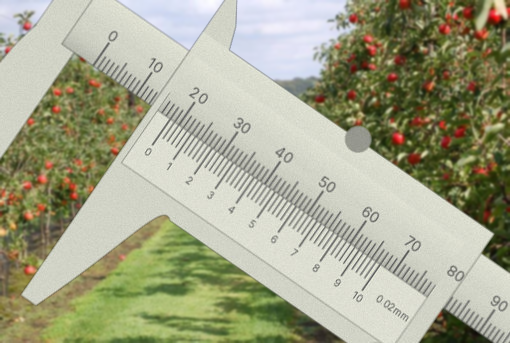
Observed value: {"value": 18.0, "unit": "mm"}
